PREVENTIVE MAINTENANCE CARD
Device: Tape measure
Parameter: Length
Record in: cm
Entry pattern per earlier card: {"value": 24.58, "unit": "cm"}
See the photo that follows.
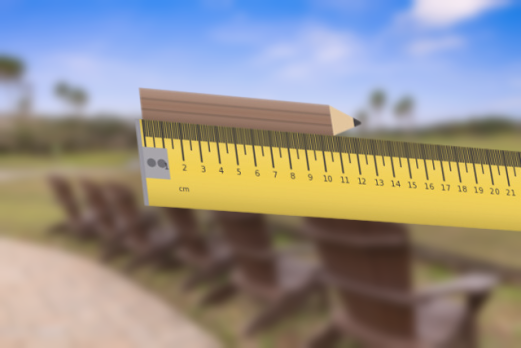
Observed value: {"value": 12.5, "unit": "cm"}
